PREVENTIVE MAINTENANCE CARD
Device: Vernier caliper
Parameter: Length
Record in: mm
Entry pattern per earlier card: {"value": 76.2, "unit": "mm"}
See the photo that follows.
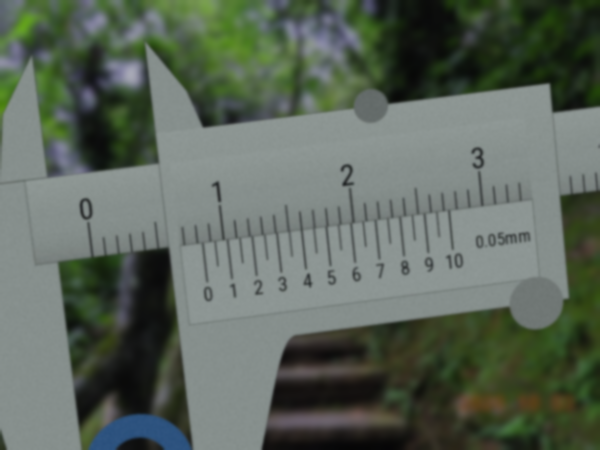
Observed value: {"value": 8.4, "unit": "mm"}
